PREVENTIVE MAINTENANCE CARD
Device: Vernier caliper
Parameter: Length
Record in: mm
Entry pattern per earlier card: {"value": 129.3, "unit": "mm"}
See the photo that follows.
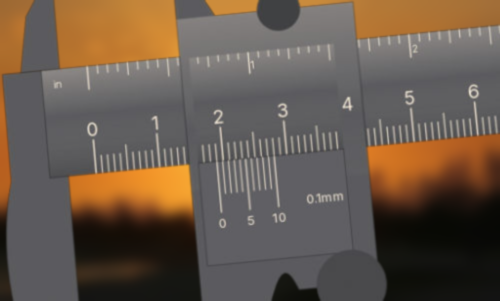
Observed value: {"value": 19.0, "unit": "mm"}
